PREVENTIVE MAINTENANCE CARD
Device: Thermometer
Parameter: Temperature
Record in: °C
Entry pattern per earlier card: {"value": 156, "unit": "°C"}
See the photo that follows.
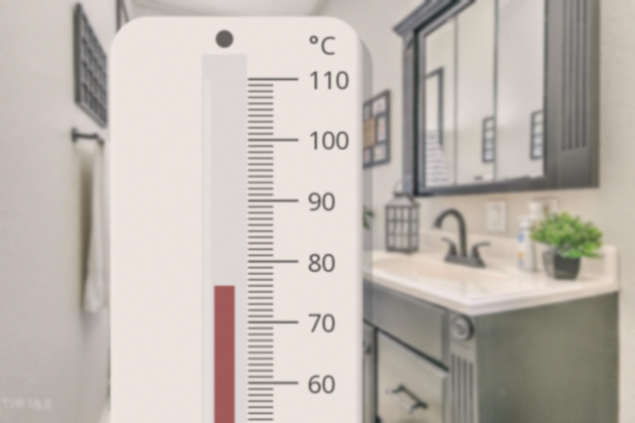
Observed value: {"value": 76, "unit": "°C"}
